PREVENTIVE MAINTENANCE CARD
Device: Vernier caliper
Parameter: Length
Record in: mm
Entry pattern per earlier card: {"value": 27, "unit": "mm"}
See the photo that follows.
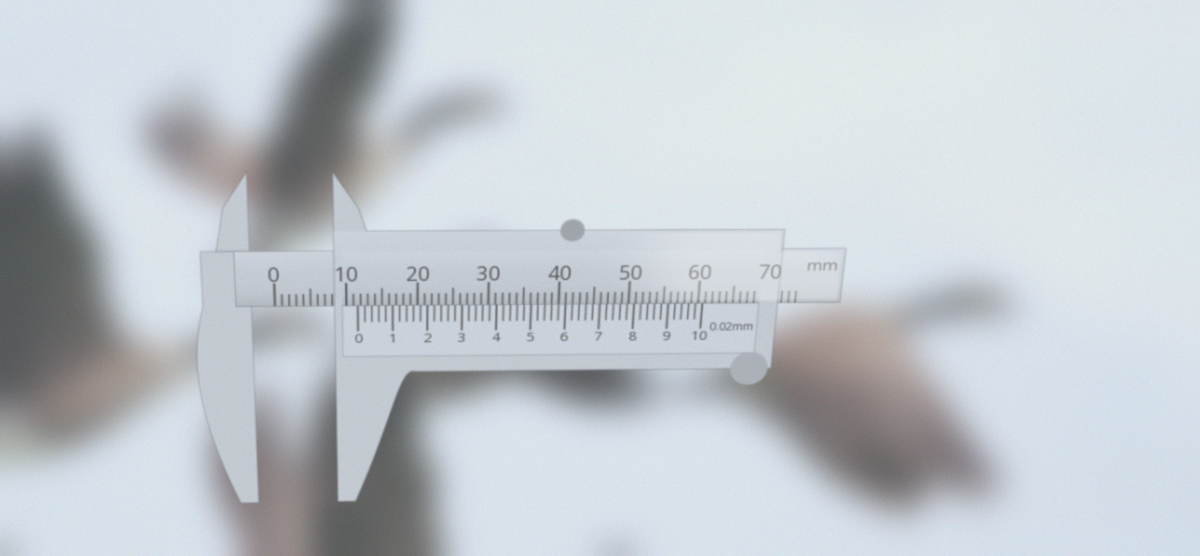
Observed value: {"value": 11.6, "unit": "mm"}
